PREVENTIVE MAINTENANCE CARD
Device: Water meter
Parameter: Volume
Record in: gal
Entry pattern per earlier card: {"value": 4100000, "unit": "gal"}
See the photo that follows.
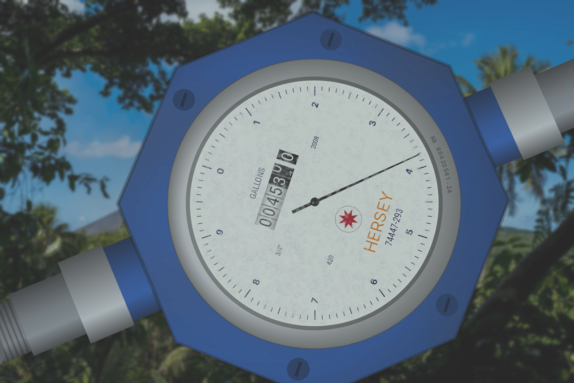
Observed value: {"value": 45303.8, "unit": "gal"}
